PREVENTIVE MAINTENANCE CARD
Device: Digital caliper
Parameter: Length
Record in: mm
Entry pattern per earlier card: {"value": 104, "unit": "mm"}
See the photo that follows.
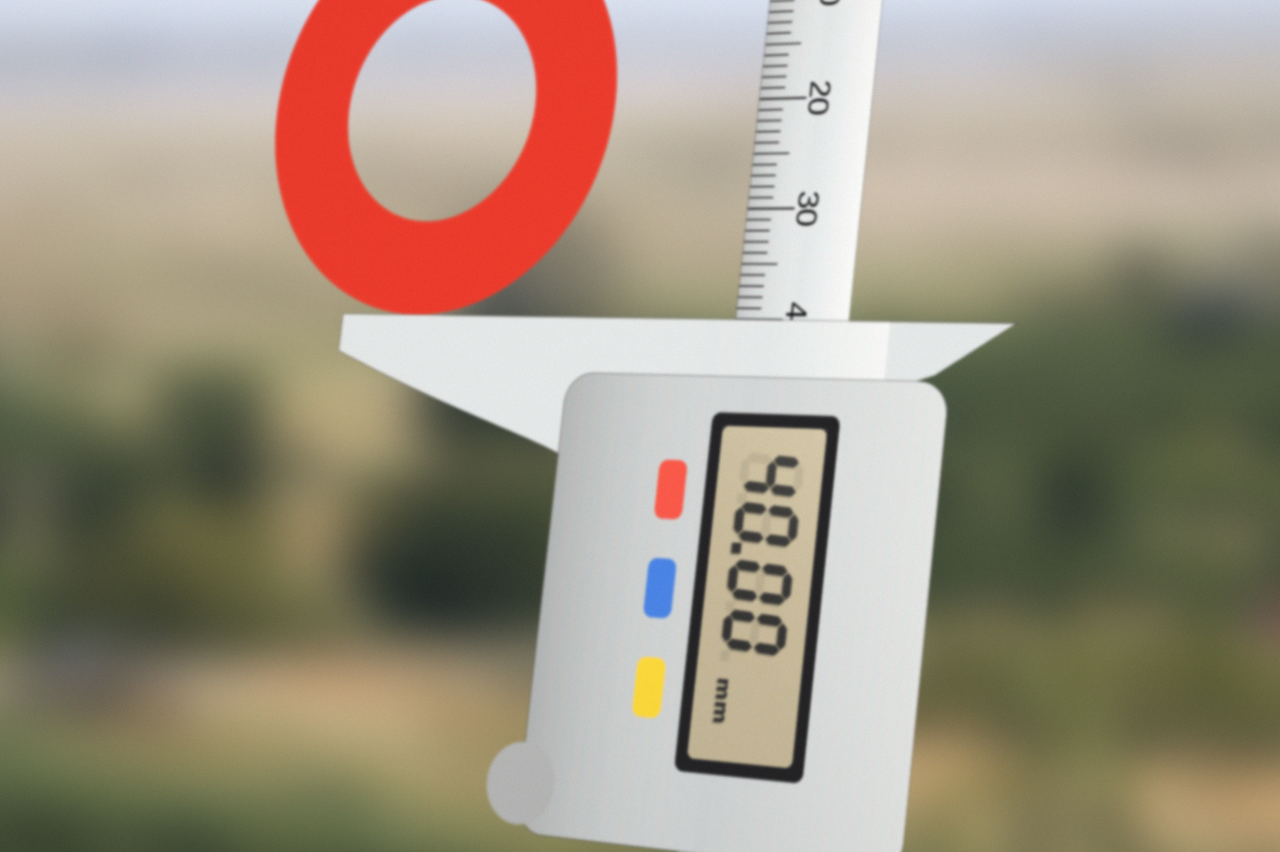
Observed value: {"value": 40.00, "unit": "mm"}
